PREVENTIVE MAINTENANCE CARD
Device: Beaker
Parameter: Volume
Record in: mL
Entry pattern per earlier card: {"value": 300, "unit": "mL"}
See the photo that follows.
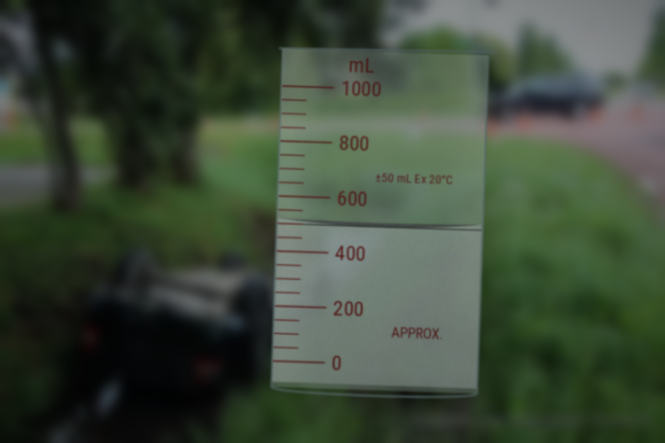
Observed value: {"value": 500, "unit": "mL"}
